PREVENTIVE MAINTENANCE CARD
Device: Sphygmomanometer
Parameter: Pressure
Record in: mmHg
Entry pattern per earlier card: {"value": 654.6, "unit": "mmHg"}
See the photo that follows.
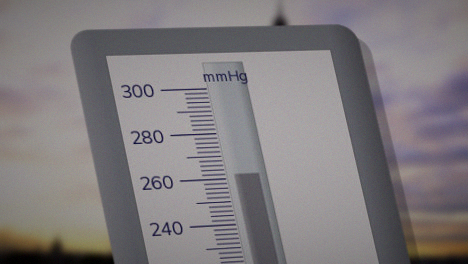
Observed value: {"value": 262, "unit": "mmHg"}
